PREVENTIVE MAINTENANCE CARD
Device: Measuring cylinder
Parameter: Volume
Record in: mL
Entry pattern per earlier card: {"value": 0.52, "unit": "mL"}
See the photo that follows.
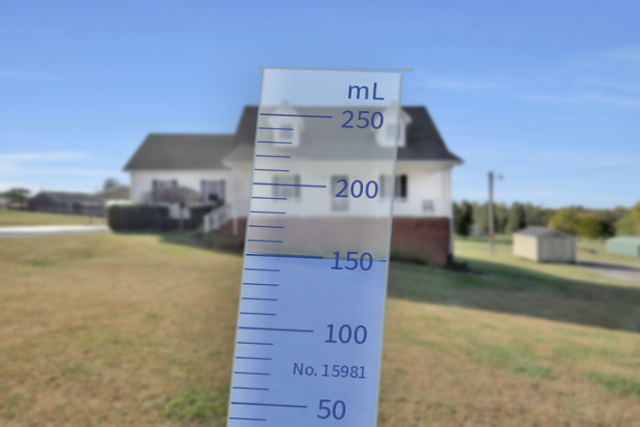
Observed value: {"value": 150, "unit": "mL"}
